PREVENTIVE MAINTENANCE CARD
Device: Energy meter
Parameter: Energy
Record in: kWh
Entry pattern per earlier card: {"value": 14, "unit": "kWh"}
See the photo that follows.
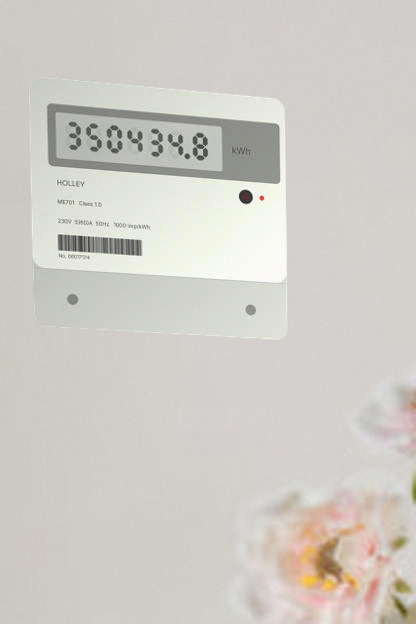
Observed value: {"value": 350434.8, "unit": "kWh"}
